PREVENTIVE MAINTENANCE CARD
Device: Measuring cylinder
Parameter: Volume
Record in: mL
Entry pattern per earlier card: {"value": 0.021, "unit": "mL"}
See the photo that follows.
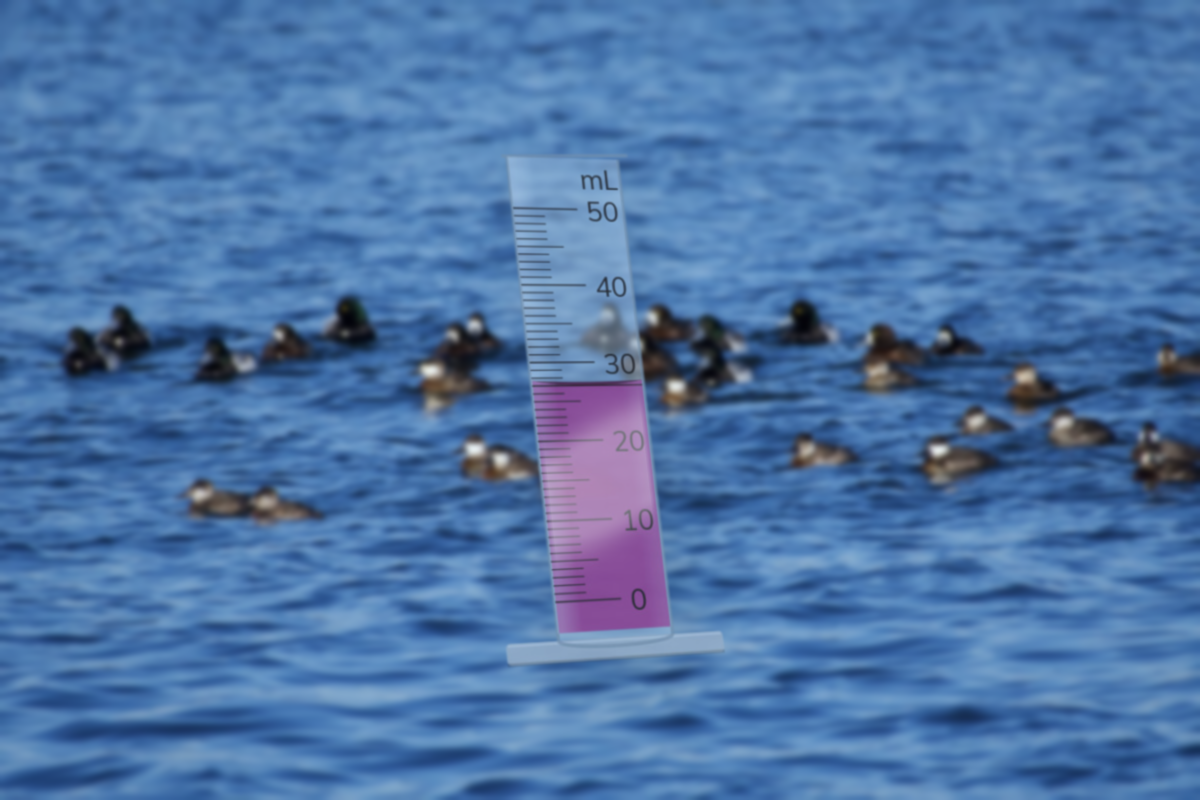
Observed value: {"value": 27, "unit": "mL"}
